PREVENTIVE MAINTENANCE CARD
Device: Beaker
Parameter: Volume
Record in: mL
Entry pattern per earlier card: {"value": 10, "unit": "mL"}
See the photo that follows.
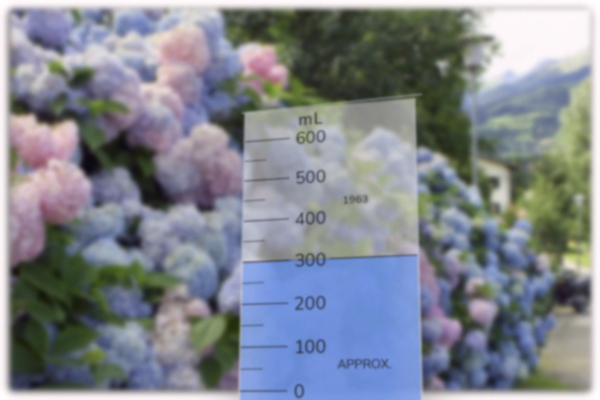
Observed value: {"value": 300, "unit": "mL"}
